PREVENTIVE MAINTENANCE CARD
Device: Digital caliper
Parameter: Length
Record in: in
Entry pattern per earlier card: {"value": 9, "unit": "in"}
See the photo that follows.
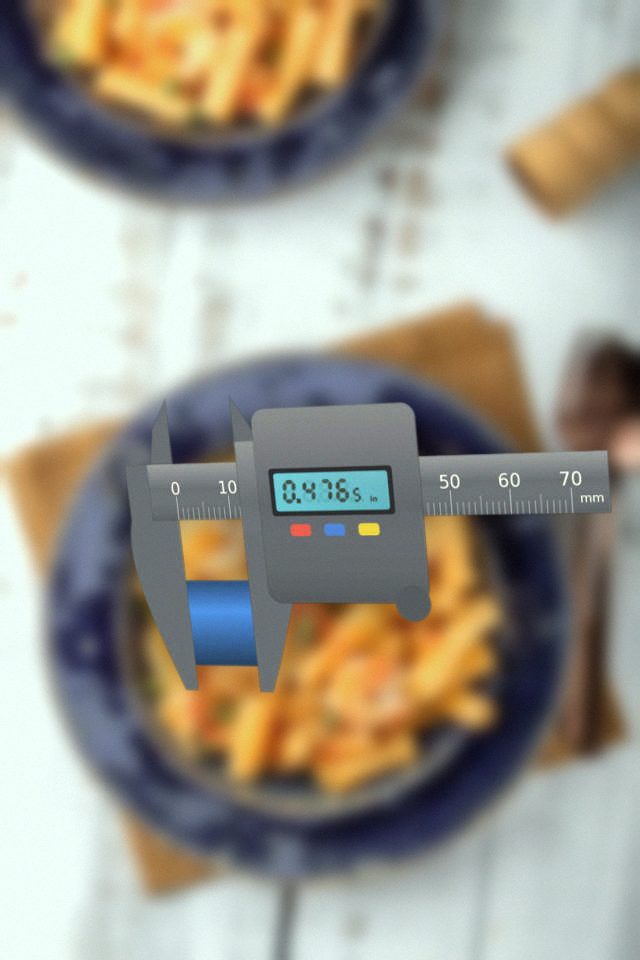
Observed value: {"value": 0.4765, "unit": "in"}
